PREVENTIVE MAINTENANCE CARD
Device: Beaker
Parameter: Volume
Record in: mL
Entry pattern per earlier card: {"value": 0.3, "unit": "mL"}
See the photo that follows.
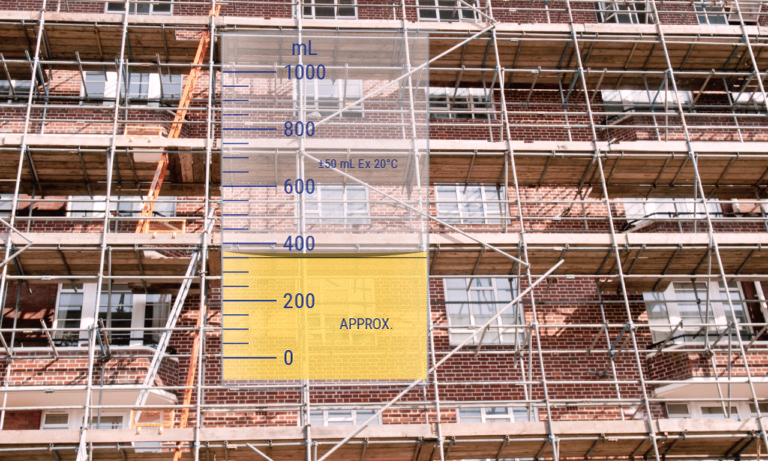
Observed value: {"value": 350, "unit": "mL"}
